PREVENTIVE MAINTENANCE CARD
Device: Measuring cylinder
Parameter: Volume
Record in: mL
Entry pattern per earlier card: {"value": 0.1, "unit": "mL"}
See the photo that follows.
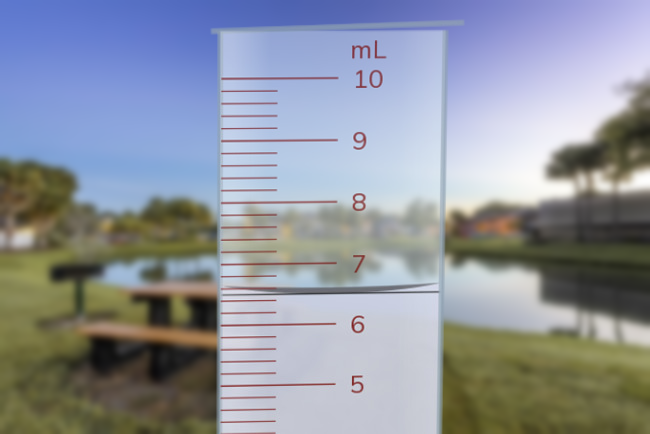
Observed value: {"value": 6.5, "unit": "mL"}
